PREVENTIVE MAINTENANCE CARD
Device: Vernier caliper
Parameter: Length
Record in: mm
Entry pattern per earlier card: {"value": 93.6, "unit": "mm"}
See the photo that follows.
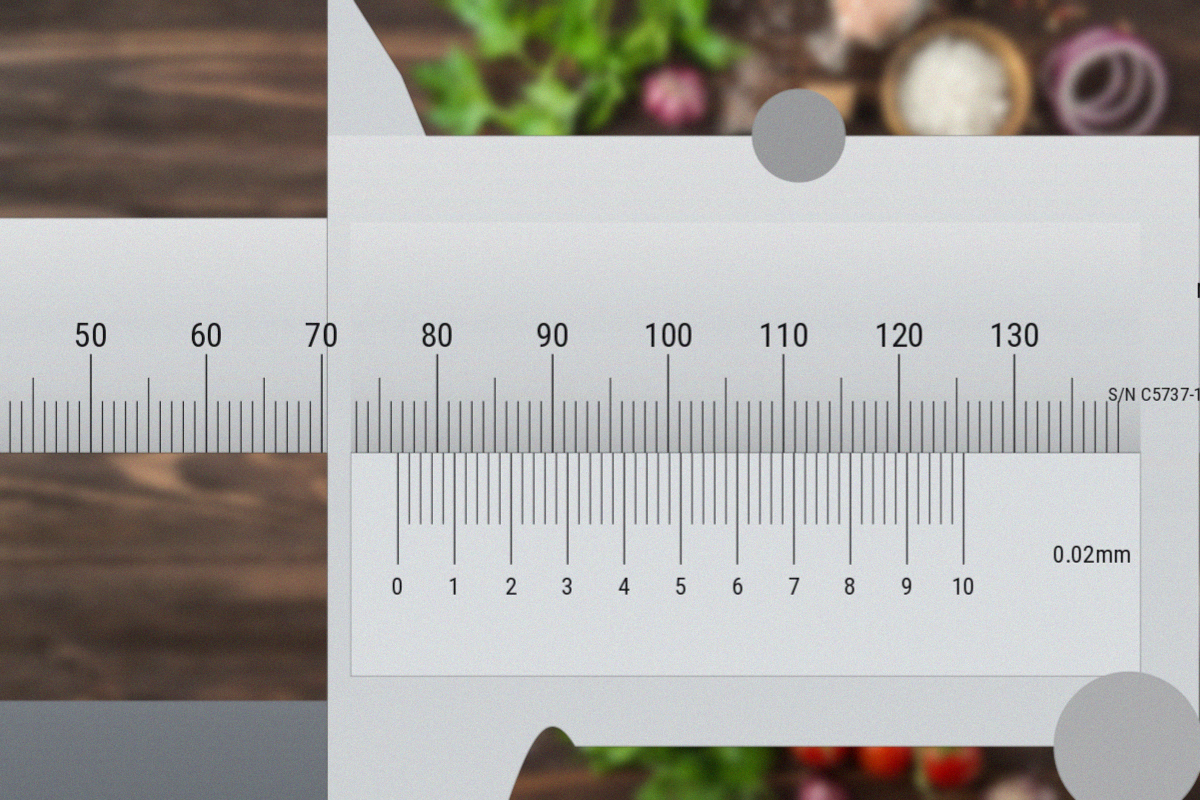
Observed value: {"value": 76.6, "unit": "mm"}
